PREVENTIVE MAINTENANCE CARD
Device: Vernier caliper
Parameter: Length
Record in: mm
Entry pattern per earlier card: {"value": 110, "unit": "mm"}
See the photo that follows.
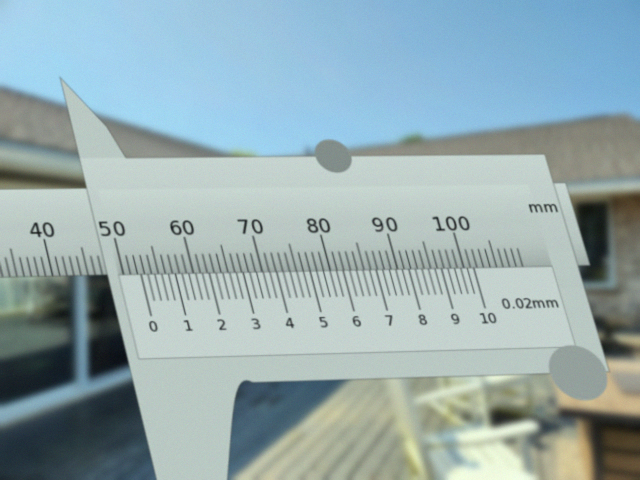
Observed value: {"value": 52.5, "unit": "mm"}
